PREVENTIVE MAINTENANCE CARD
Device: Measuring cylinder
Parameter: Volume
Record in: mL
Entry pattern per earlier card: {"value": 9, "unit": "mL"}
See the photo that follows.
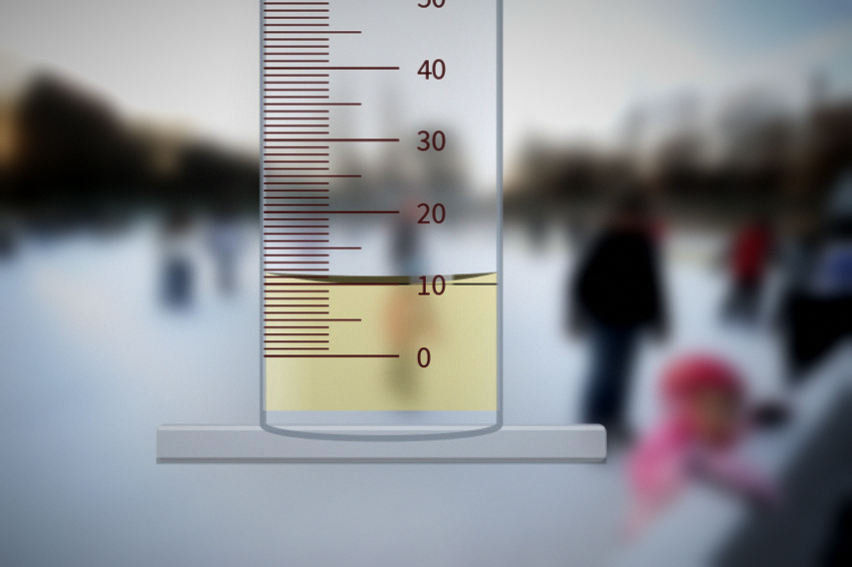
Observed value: {"value": 10, "unit": "mL"}
